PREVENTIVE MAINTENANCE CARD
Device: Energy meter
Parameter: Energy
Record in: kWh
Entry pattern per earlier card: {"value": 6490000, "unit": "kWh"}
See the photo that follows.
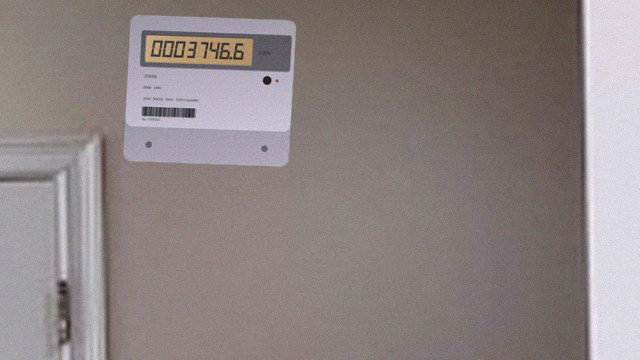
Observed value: {"value": 3746.6, "unit": "kWh"}
